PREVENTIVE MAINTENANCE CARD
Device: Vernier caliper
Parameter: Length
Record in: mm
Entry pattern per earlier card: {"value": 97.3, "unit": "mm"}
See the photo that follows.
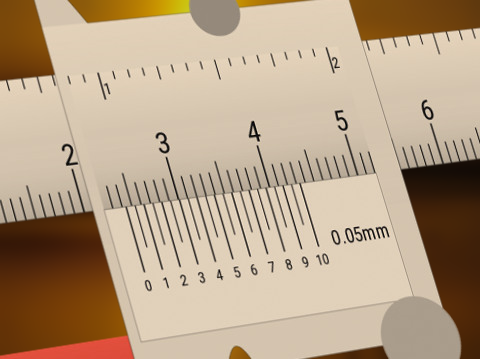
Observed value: {"value": 24.4, "unit": "mm"}
